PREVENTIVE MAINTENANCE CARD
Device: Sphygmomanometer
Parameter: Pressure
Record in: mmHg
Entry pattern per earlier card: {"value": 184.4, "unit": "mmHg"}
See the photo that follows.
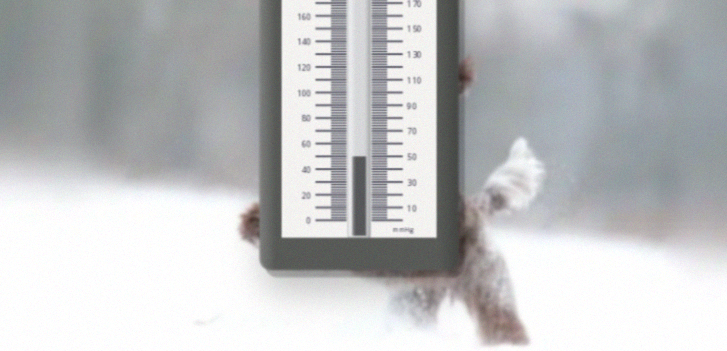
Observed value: {"value": 50, "unit": "mmHg"}
